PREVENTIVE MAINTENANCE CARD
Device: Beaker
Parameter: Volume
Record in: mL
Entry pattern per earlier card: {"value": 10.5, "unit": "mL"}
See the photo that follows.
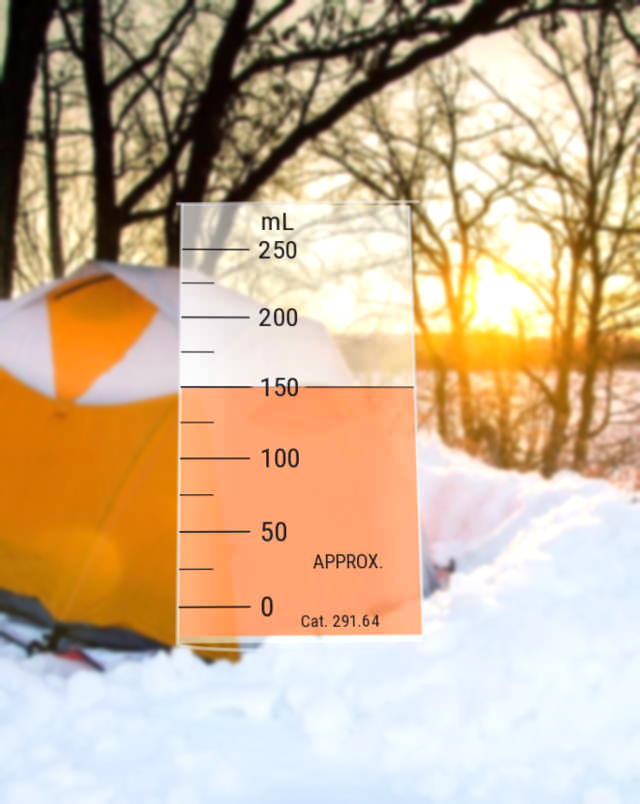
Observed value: {"value": 150, "unit": "mL"}
